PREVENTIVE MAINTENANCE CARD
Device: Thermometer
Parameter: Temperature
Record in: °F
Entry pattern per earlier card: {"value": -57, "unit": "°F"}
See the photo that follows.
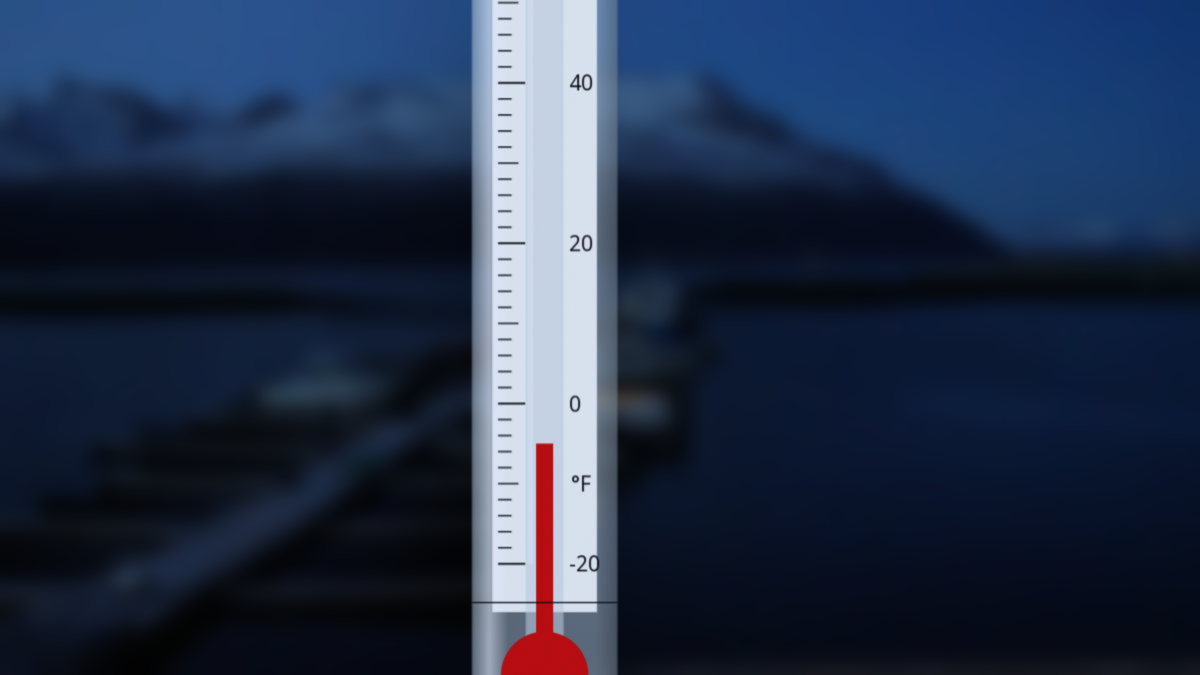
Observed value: {"value": -5, "unit": "°F"}
